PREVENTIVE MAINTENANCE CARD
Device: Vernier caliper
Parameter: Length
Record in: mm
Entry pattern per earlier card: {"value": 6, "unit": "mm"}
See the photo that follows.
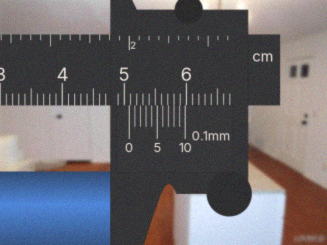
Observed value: {"value": 50.8, "unit": "mm"}
